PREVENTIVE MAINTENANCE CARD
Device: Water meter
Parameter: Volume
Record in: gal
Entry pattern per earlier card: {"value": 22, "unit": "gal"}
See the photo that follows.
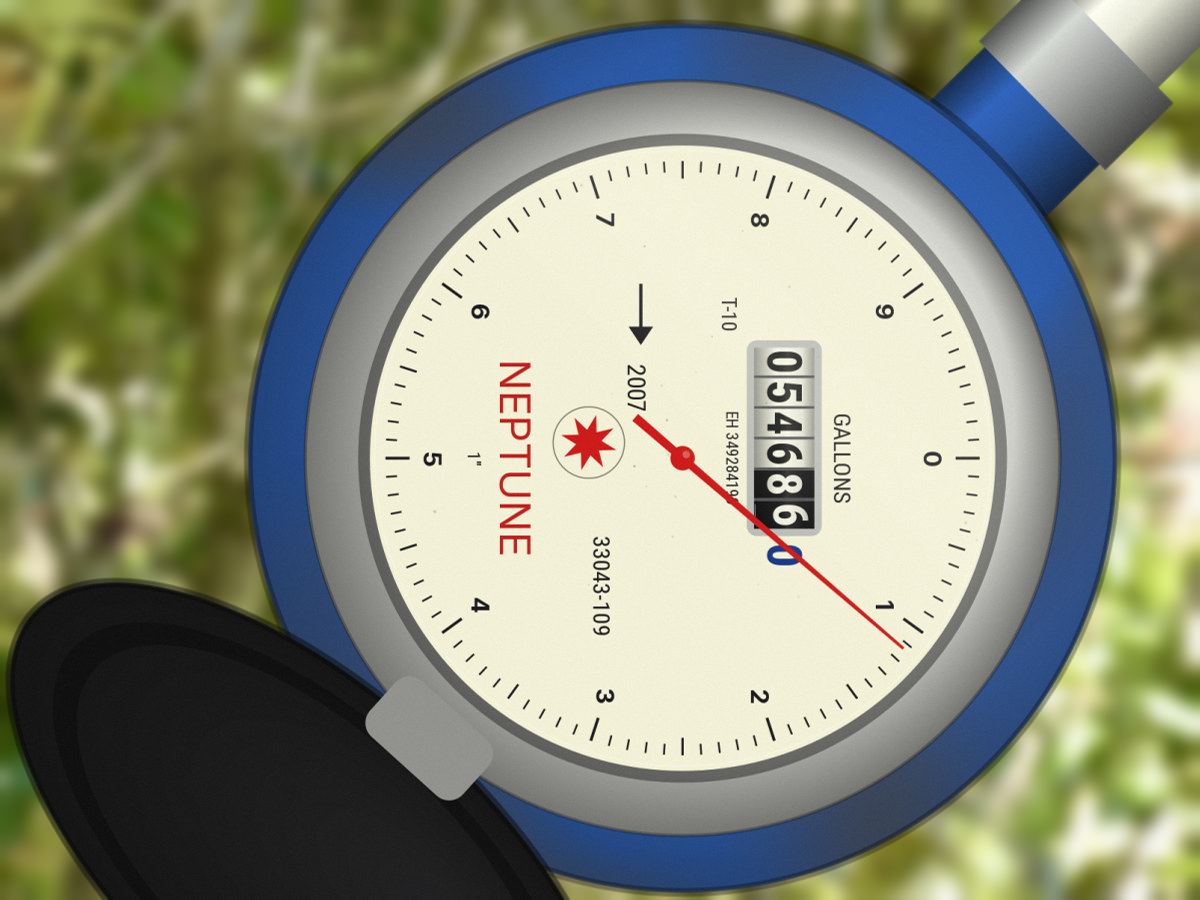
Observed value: {"value": 546861.1, "unit": "gal"}
